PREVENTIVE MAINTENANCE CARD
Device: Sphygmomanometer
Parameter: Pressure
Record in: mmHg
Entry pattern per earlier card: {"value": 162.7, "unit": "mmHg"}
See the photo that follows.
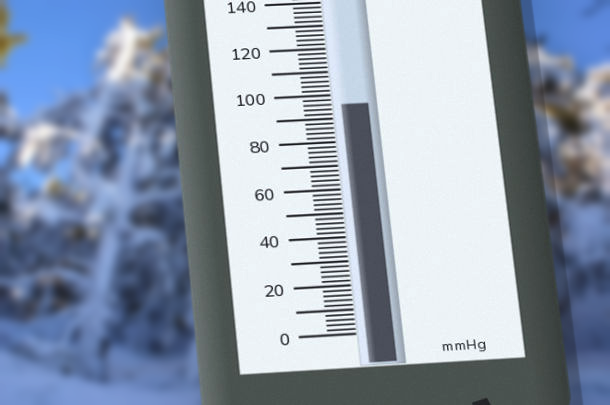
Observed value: {"value": 96, "unit": "mmHg"}
